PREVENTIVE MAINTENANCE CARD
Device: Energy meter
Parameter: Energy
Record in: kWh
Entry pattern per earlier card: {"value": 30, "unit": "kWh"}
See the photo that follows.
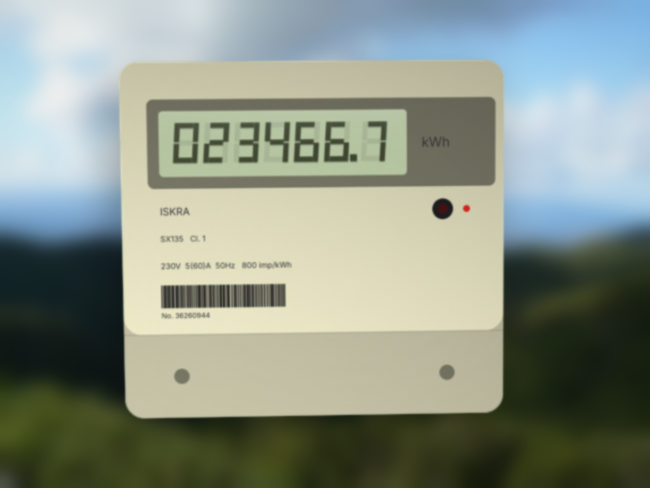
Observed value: {"value": 23466.7, "unit": "kWh"}
